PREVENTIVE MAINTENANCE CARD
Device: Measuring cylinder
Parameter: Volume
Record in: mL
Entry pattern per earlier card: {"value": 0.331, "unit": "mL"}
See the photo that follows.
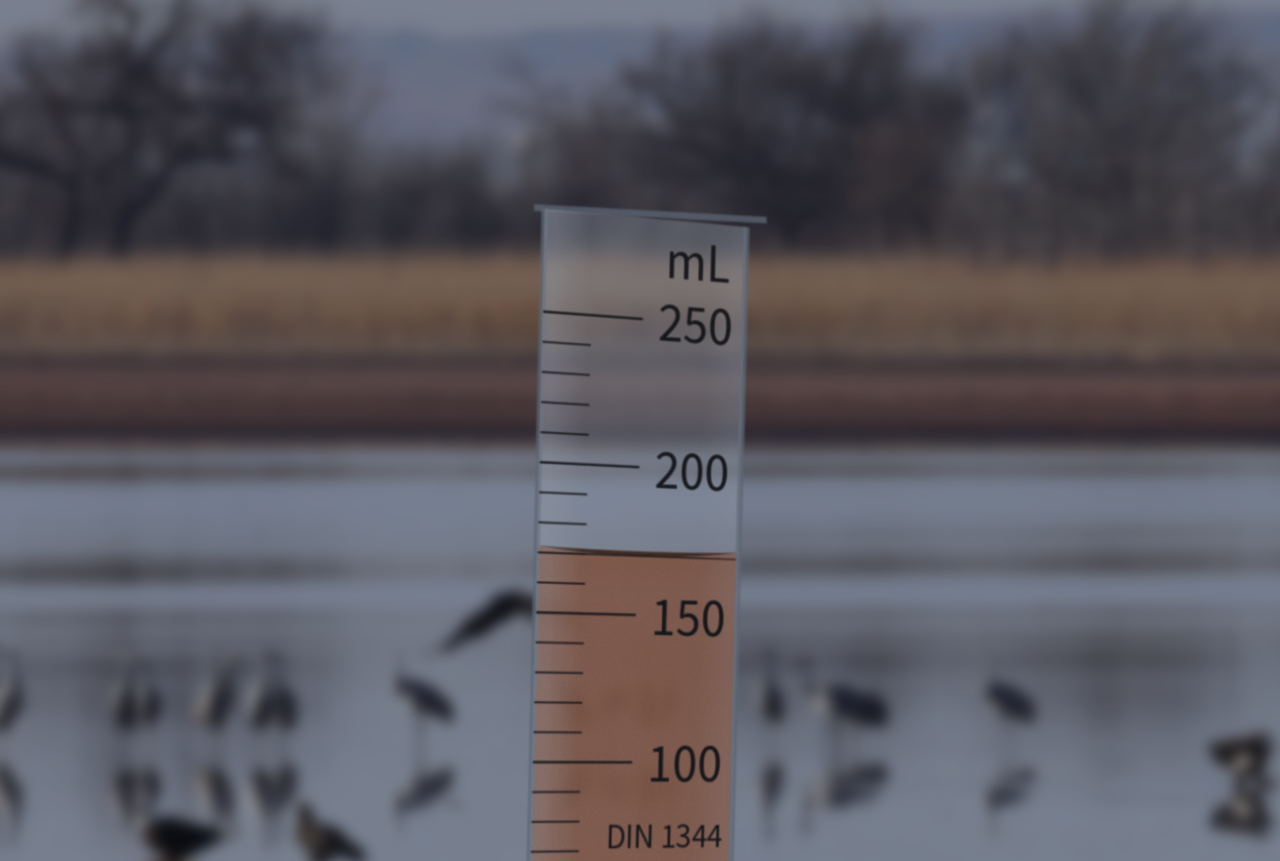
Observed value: {"value": 170, "unit": "mL"}
